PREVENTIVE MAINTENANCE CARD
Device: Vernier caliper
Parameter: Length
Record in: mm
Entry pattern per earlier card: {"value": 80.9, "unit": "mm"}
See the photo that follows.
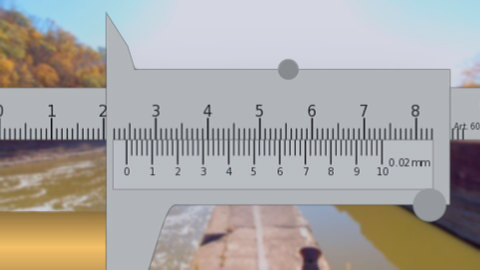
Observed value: {"value": 24.4, "unit": "mm"}
